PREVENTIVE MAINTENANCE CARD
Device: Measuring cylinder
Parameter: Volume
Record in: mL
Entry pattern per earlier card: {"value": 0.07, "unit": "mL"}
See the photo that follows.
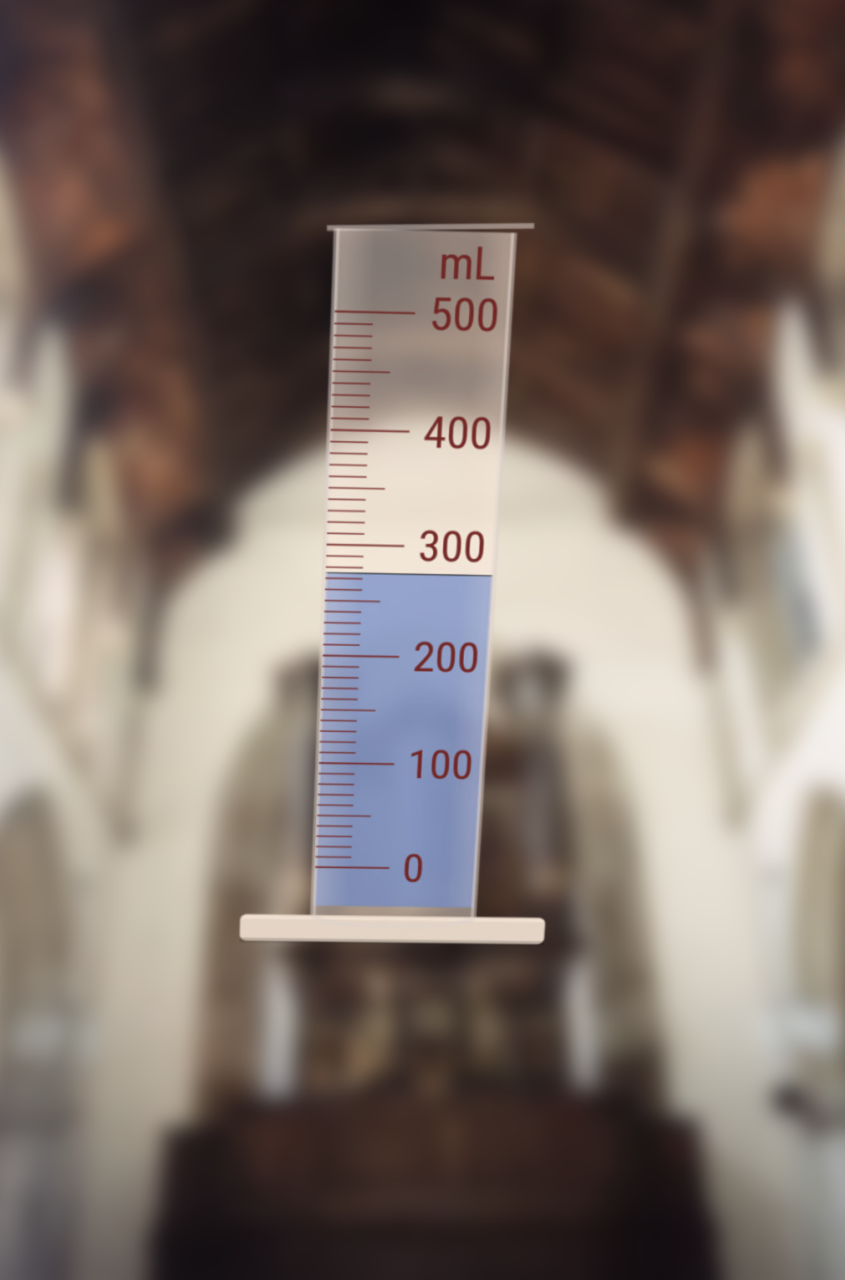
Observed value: {"value": 275, "unit": "mL"}
